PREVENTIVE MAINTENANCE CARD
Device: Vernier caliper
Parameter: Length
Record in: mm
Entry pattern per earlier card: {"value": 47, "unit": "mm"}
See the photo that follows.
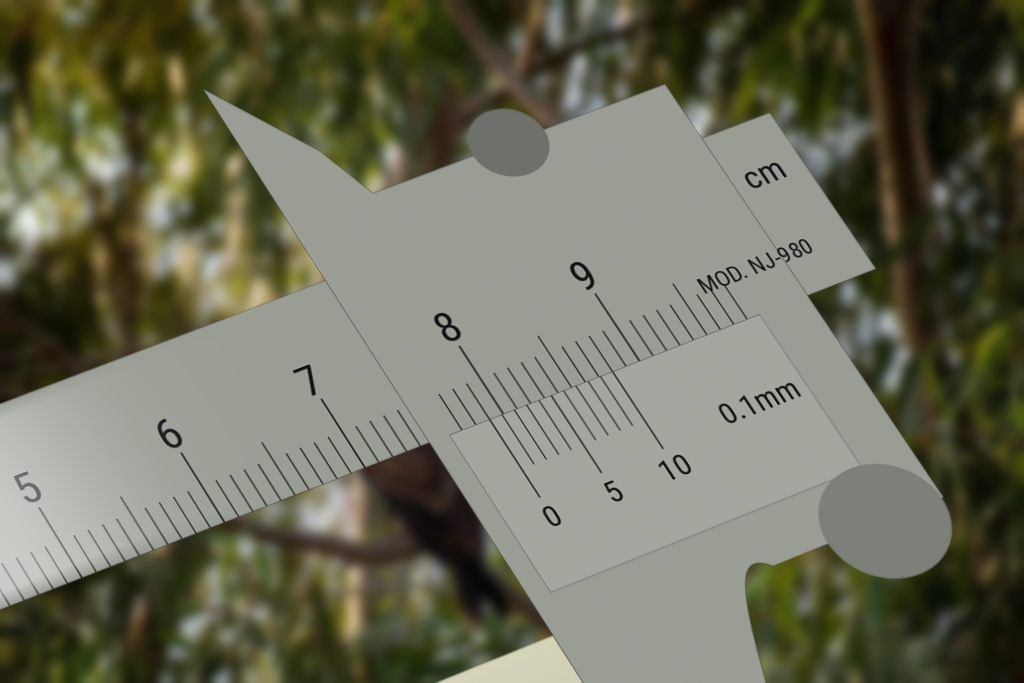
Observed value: {"value": 79.0, "unit": "mm"}
